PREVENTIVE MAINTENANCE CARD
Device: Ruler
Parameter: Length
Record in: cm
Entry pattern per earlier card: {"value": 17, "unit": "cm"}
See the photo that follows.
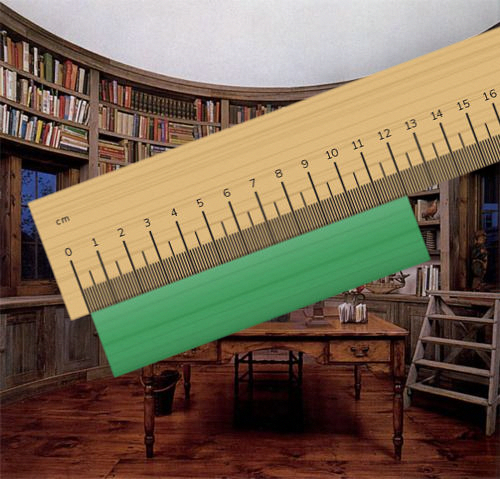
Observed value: {"value": 12, "unit": "cm"}
